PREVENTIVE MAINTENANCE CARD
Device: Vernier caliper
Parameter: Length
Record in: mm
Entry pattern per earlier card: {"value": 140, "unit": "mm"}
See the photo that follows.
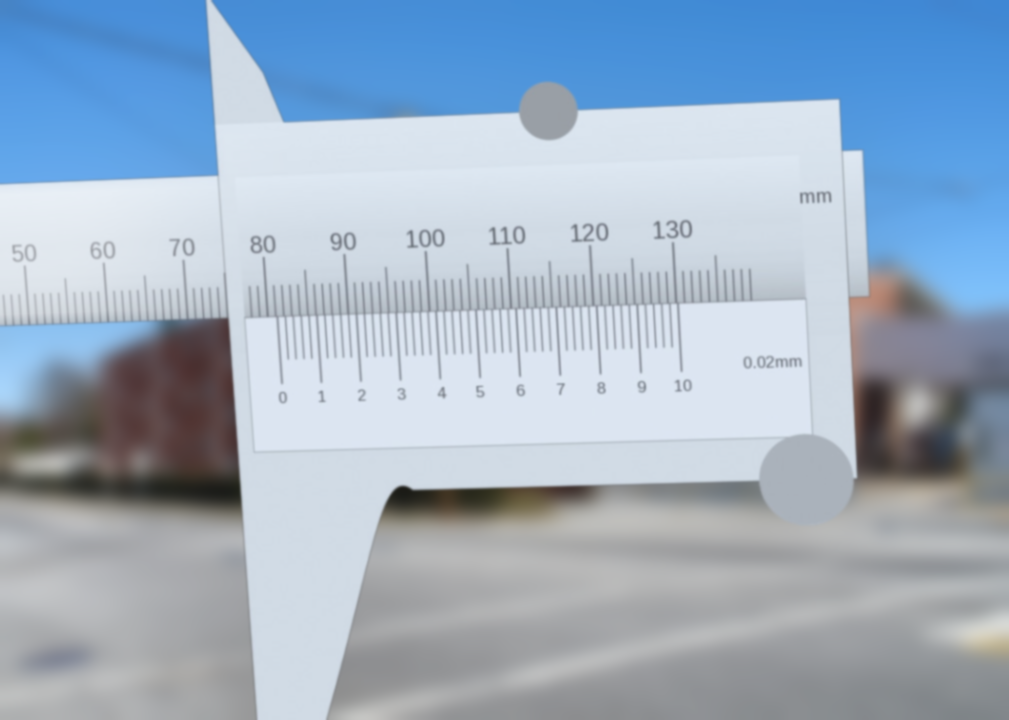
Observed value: {"value": 81.2, "unit": "mm"}
